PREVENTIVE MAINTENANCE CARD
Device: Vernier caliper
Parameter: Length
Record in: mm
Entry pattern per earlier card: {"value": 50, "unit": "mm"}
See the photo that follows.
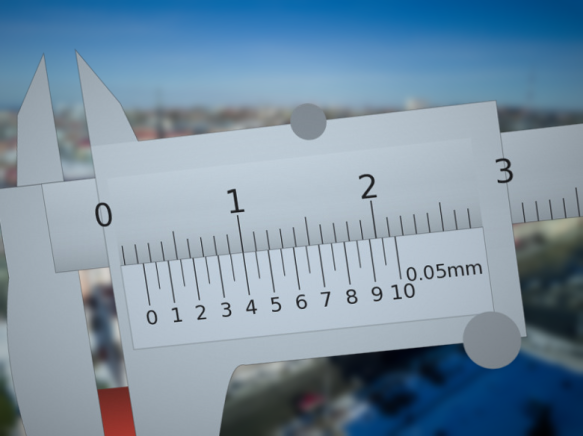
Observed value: {"value": 2.4, "unit": "mm"}
